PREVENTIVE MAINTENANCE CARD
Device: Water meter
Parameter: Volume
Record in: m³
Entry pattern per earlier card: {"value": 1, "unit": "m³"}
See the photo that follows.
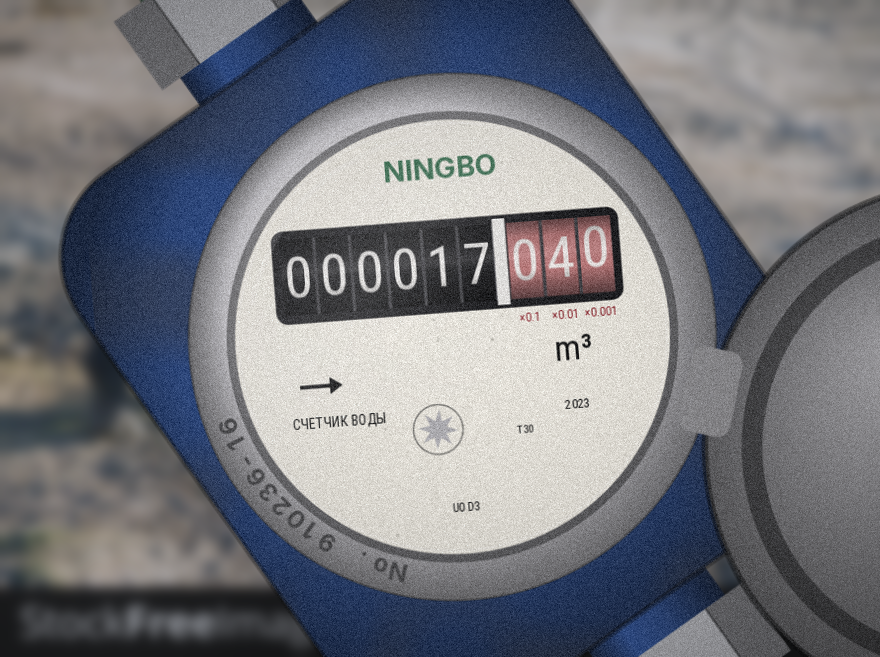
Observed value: {"value": 17.040, "unit": "m³"}
